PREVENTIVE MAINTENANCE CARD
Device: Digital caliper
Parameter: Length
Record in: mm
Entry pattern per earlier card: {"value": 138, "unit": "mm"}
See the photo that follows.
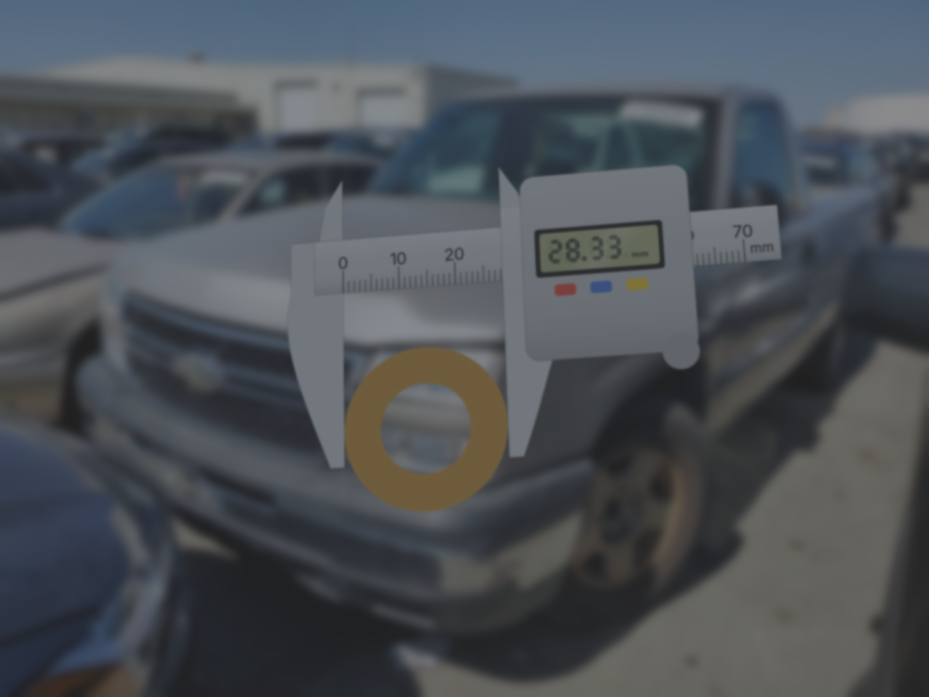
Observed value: {"value": 28.33, "unit": "mm"}
